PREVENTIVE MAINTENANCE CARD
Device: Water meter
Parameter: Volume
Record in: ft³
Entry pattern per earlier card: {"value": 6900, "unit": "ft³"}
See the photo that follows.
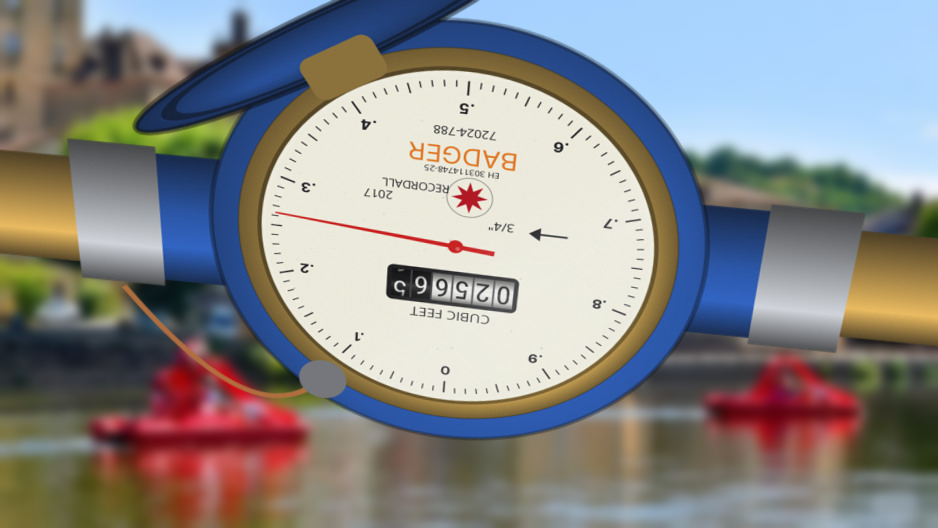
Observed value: {"value": 25665.26, "unit": "ft³"}
